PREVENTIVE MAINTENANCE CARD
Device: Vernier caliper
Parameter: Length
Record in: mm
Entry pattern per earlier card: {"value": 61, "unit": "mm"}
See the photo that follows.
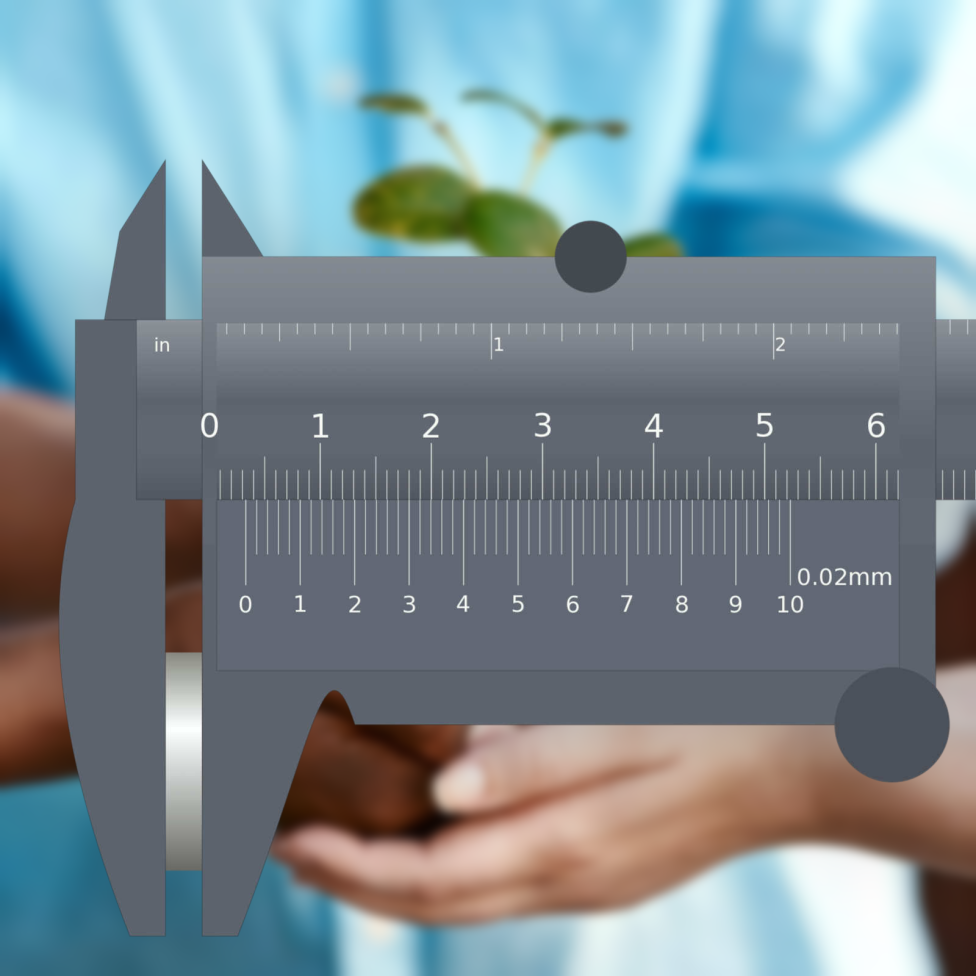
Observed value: {"value": 3.3, "unit": "mm"}
